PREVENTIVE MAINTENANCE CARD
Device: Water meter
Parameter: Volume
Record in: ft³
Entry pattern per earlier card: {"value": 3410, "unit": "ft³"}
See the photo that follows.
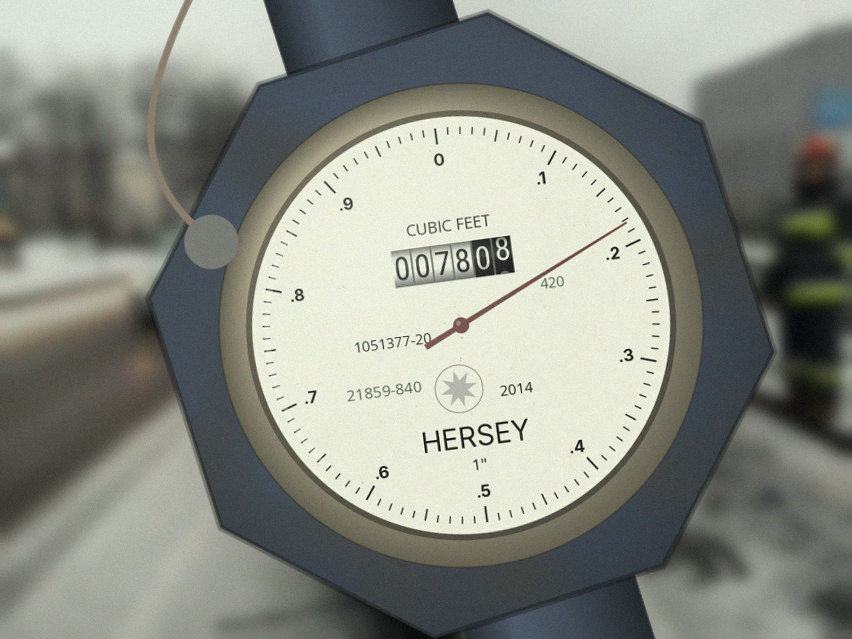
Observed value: {"value": 7808.18, "unit": "ft³"}
